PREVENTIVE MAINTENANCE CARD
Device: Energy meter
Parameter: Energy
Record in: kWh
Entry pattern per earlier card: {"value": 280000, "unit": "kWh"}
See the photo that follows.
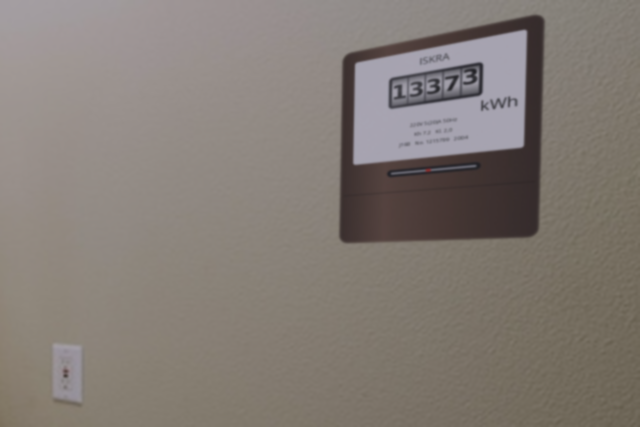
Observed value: {"value": 13373, "unit": "kWh"}
